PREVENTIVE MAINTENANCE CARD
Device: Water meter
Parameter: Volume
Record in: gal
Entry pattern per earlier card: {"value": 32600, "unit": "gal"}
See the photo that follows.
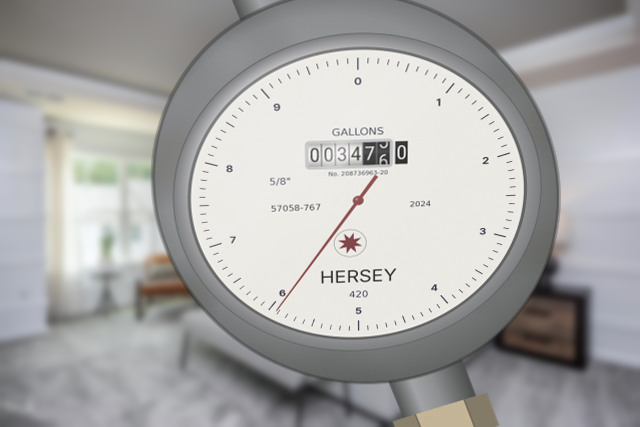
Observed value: {"value": 34755.9, "unit": "gal"}
